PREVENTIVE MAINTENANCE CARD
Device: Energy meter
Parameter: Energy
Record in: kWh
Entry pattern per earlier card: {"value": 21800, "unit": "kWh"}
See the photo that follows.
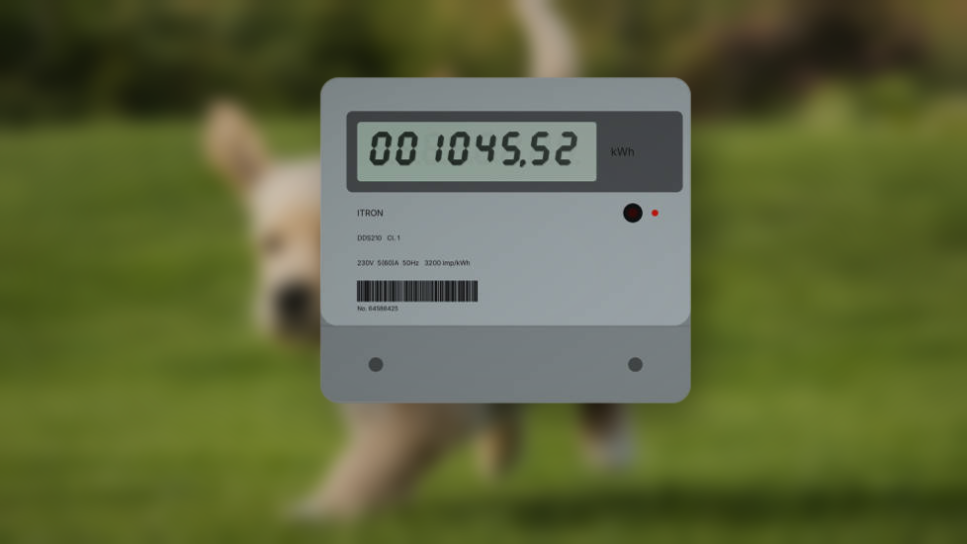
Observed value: {"value": 1045.52, "unit": "kWh"}
